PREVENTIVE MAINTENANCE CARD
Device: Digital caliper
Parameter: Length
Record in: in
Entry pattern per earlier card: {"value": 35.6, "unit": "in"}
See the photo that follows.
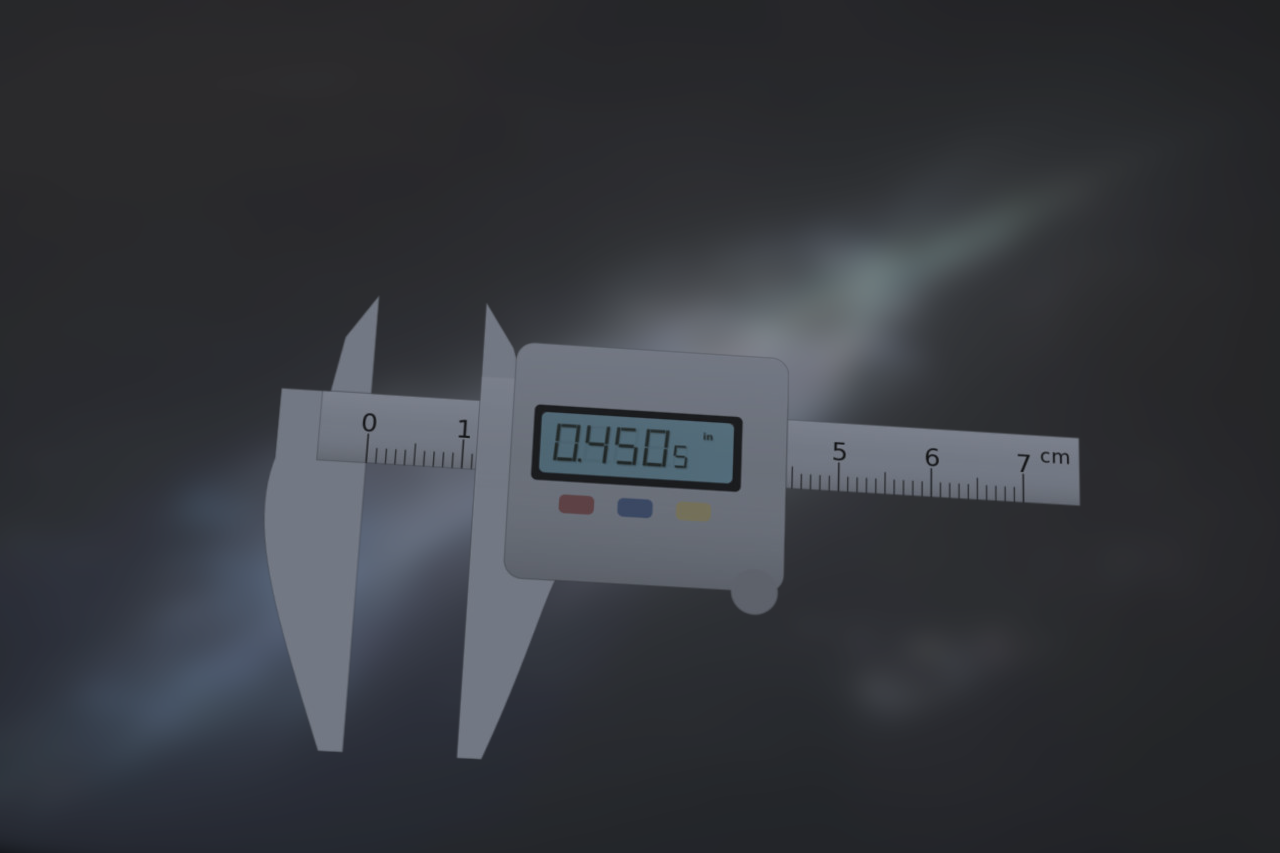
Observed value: {"value": 0.4505, "unit": "in"}
